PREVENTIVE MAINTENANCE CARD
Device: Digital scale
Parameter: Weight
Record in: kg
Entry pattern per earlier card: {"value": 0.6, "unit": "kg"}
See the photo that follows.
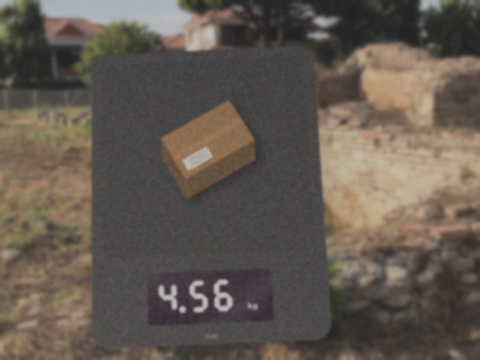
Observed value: {"value": 4.56, "unit": "kg"}
